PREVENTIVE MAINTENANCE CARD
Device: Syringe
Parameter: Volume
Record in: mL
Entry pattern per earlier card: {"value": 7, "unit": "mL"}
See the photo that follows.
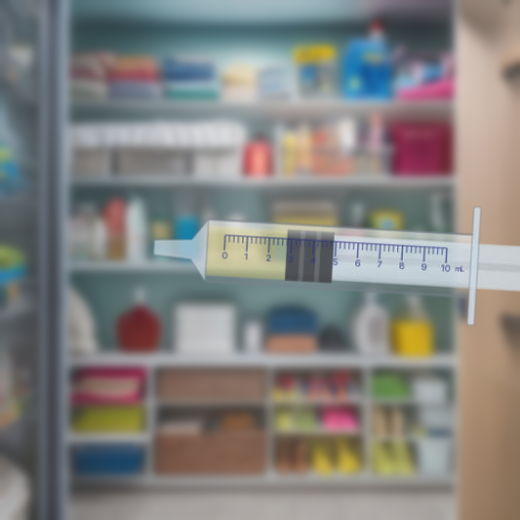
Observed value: {"value": 2.8, "unit": "mL"}
